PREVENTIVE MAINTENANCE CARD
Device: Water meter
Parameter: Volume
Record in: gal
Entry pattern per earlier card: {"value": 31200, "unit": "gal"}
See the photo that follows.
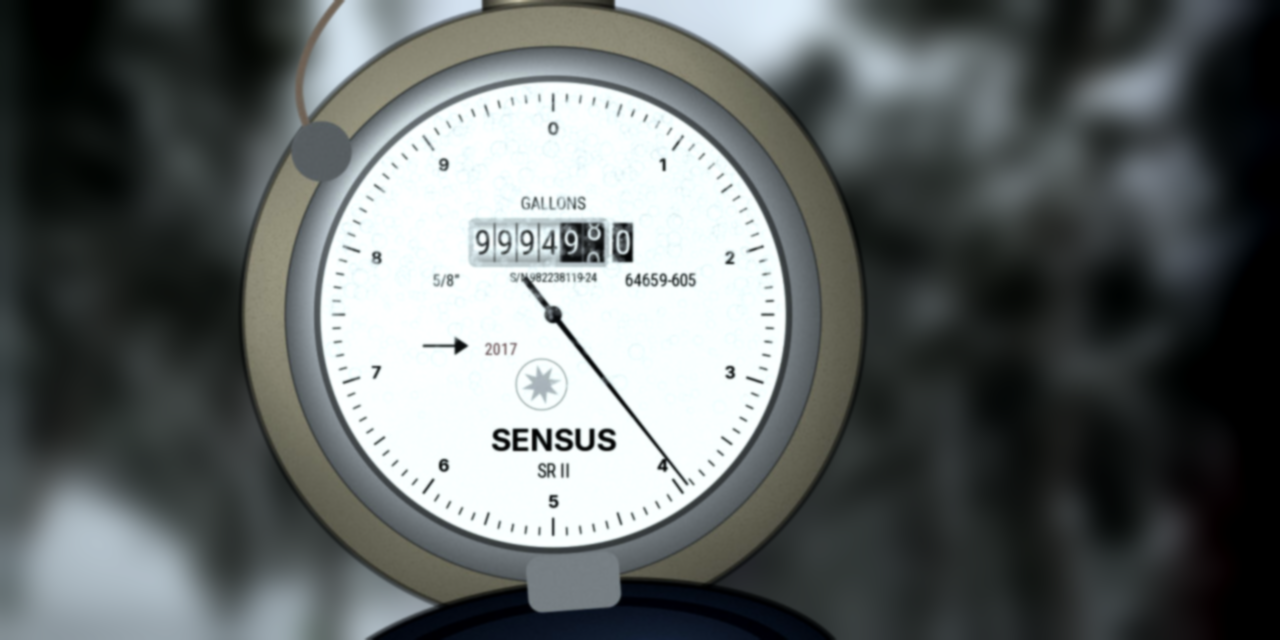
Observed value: {"value": 9994983.9, "unit": "gal"}
